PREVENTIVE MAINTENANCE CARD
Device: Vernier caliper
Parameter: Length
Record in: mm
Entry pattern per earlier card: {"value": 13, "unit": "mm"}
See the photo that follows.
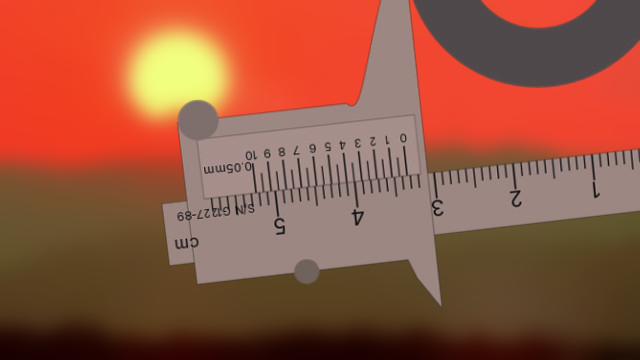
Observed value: {"value": 33.4, "unit": "mm"}
